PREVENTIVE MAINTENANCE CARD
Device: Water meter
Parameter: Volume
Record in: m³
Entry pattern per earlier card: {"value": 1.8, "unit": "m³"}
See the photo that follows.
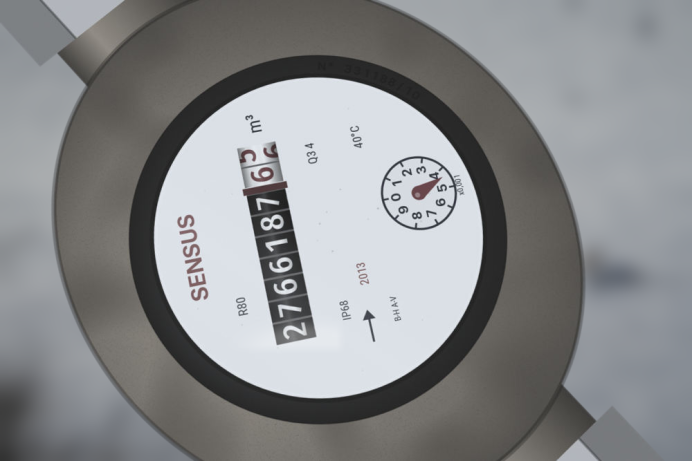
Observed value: {"value": 2766187.654, "unit": "m³"}
